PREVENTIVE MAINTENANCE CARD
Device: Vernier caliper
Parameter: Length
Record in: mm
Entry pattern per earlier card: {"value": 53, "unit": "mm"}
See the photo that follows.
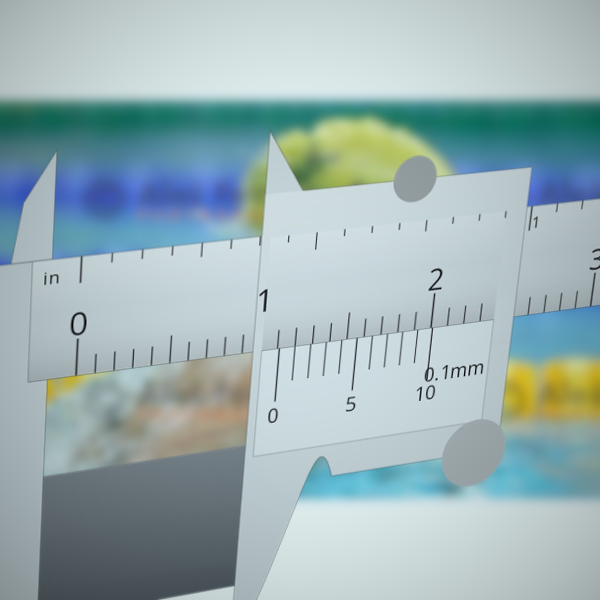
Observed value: {"value": 11.1, "unit": "mm"}
